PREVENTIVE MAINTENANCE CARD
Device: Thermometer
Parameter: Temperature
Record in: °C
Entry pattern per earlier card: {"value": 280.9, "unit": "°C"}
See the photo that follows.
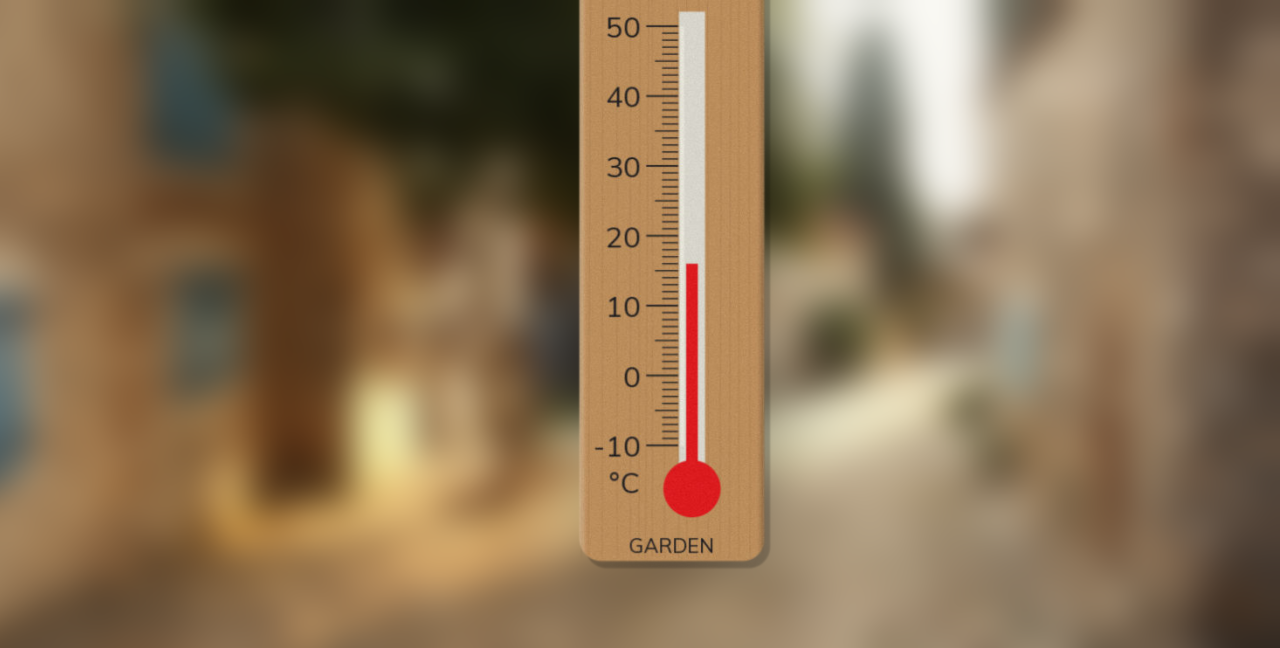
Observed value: {"value": 16, "unit": "°C"}
